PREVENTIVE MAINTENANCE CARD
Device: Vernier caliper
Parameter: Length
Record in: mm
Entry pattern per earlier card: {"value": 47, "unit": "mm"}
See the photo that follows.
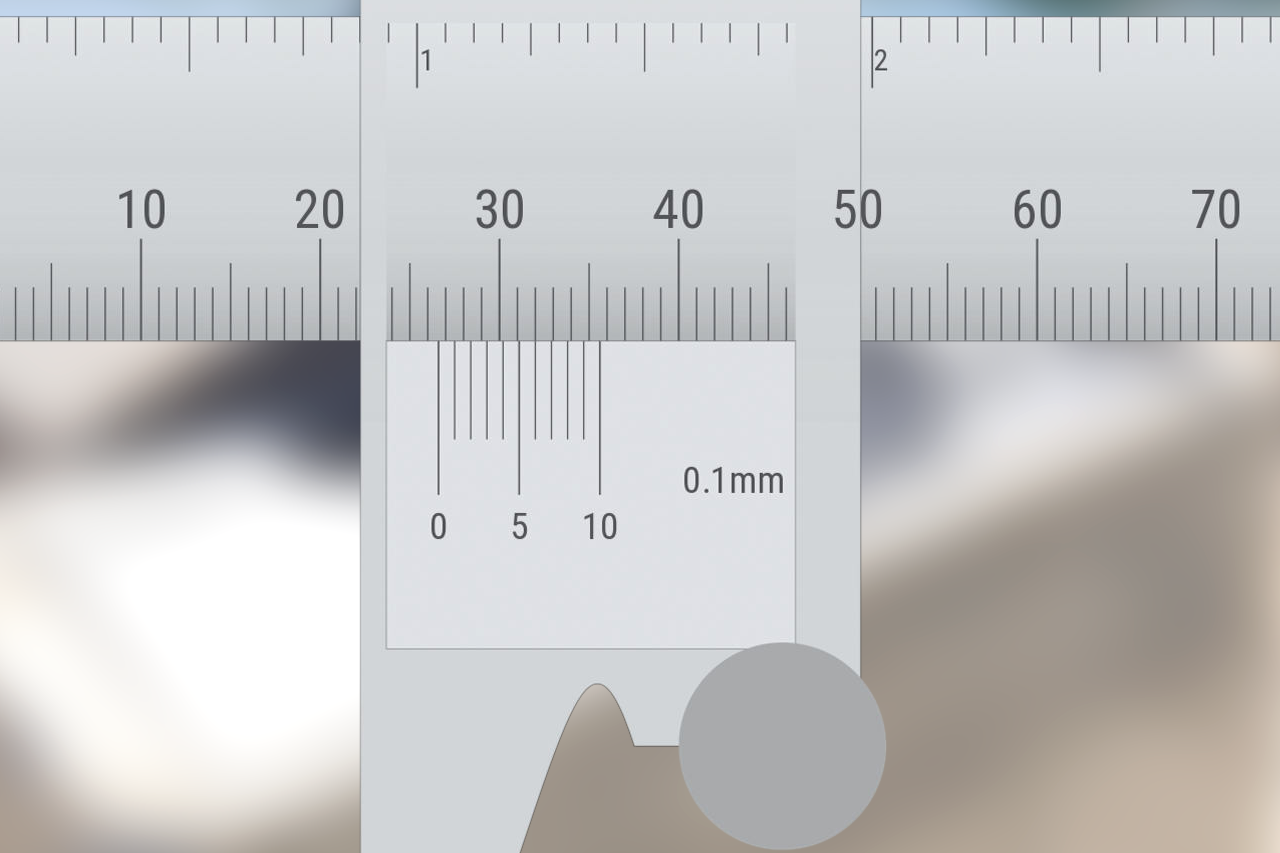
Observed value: {"value": 26.6, "unit": "mm"}
